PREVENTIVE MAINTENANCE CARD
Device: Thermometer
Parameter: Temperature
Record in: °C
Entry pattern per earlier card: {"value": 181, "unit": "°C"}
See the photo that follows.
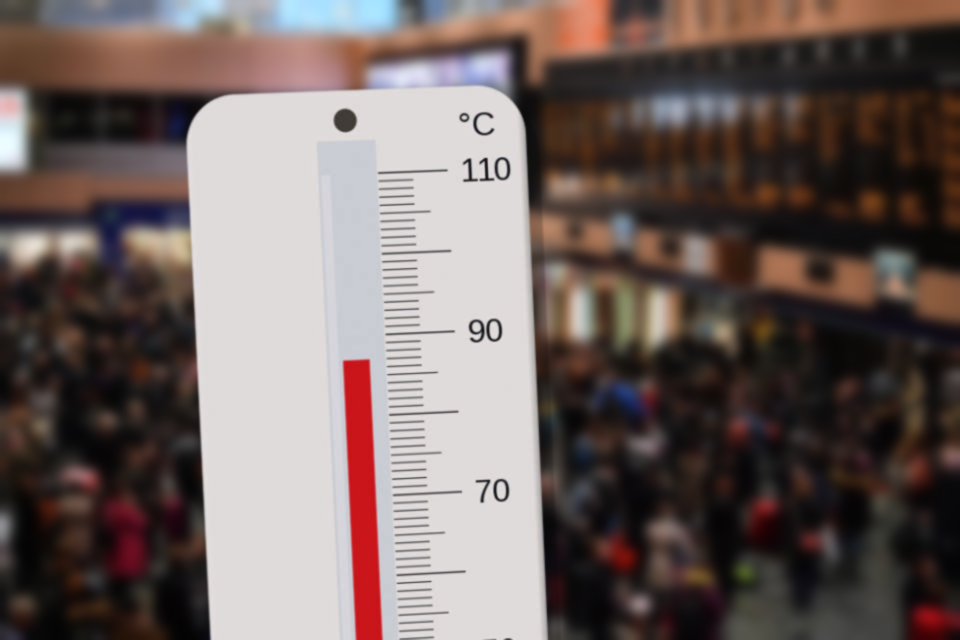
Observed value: {"value": 87, "unit": "°C"}
